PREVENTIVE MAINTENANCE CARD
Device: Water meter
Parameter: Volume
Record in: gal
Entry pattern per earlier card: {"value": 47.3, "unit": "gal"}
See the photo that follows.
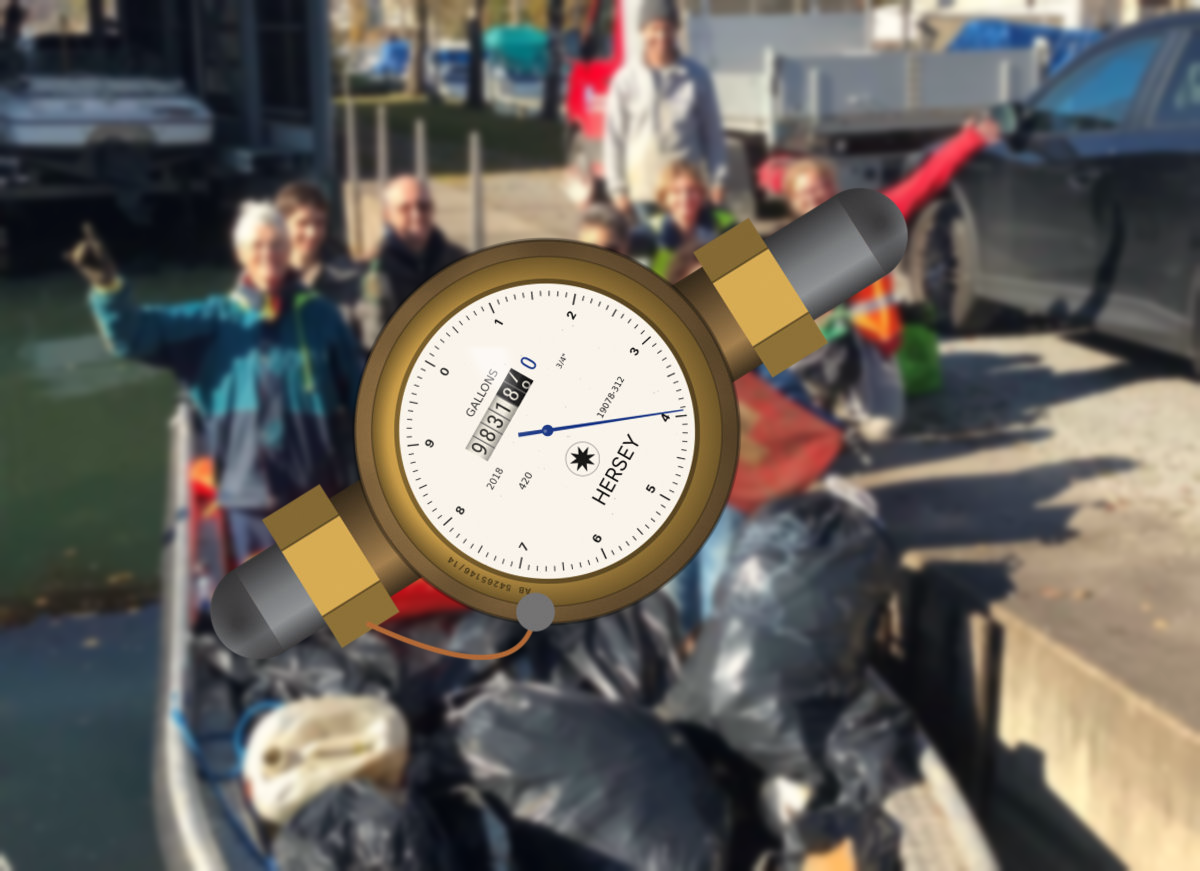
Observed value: {"value": 9831873.9, "unit": "gal"}
